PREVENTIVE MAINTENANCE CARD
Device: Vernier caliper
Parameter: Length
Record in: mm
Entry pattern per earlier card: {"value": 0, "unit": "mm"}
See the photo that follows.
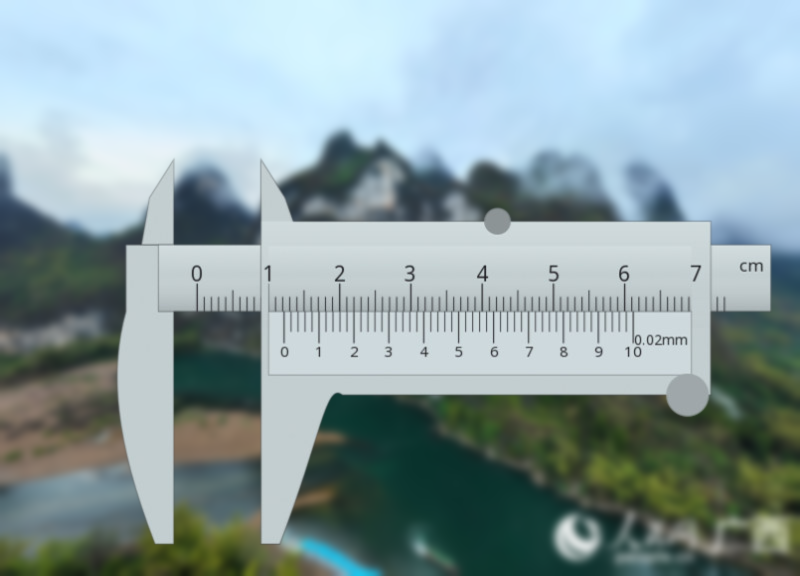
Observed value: {"value": 12.2, "unit": "mm"}
